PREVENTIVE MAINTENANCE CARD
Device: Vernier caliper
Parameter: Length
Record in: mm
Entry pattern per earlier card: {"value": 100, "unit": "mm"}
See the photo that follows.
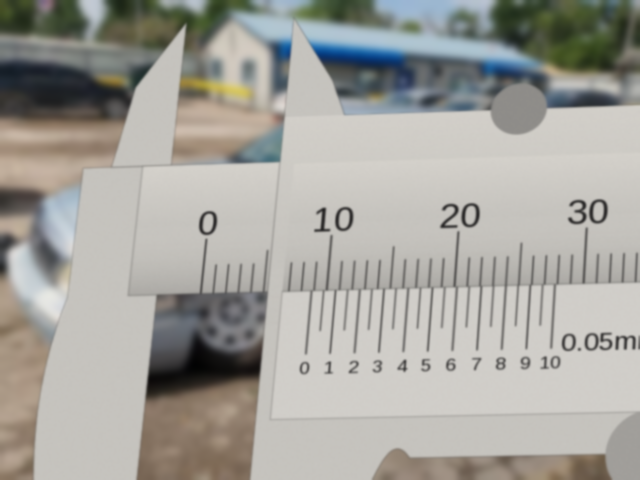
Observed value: {"value": 8.8, "unit": "mm"}
